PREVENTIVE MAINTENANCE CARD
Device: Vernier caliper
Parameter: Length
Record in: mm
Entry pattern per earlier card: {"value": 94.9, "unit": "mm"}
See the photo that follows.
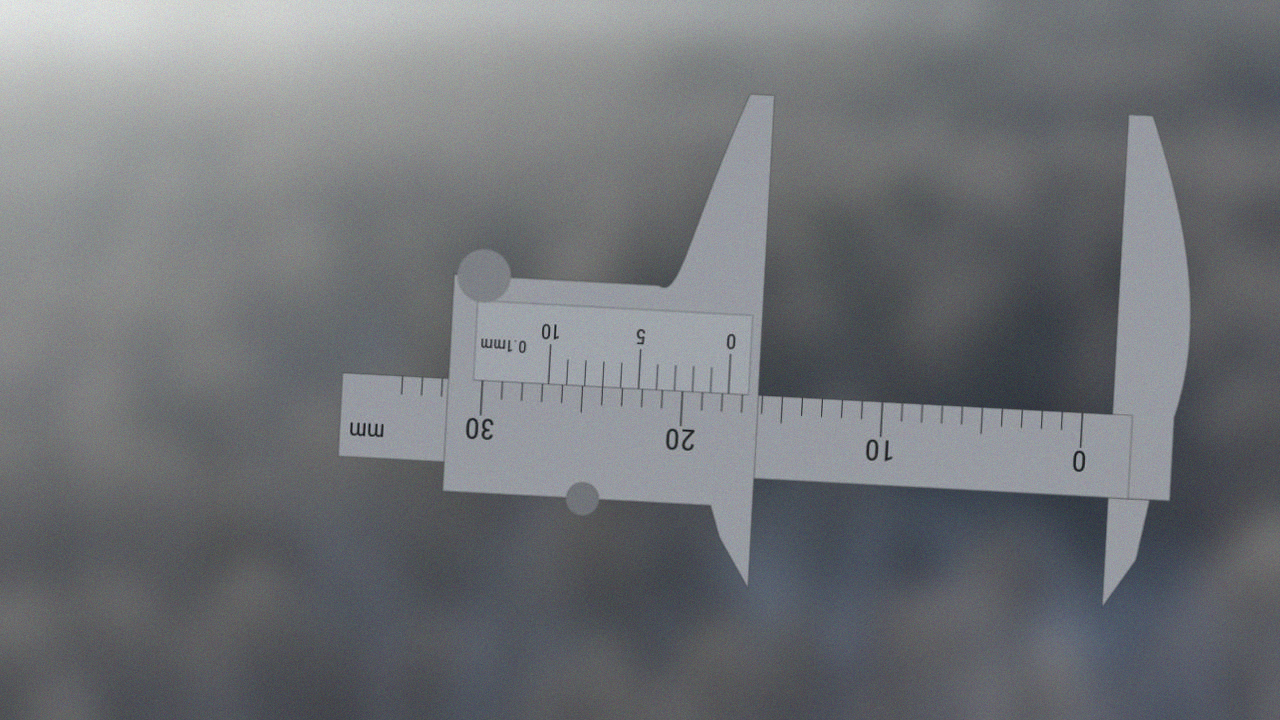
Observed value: {"value": 17.7, "unit": "mm"}
